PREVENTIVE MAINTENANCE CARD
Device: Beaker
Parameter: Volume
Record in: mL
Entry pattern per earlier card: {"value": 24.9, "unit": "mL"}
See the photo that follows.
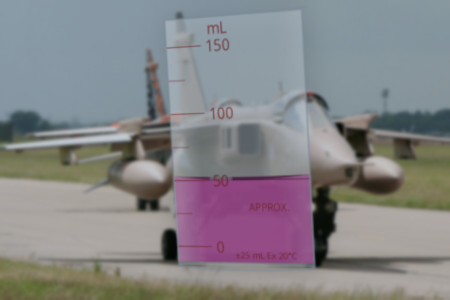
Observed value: {"value": 50, "unit": "mL"}
